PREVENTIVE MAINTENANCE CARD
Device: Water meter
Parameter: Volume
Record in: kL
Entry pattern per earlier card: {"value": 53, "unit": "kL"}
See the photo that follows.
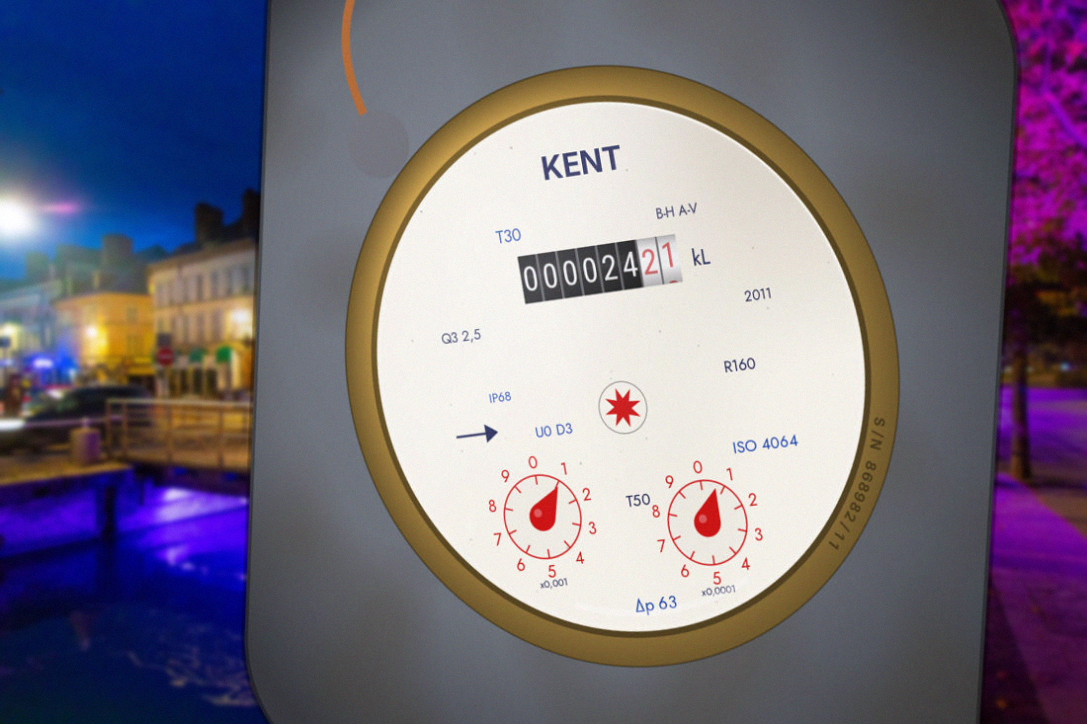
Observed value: {"value": 24.2110, "unit": "kL"}
